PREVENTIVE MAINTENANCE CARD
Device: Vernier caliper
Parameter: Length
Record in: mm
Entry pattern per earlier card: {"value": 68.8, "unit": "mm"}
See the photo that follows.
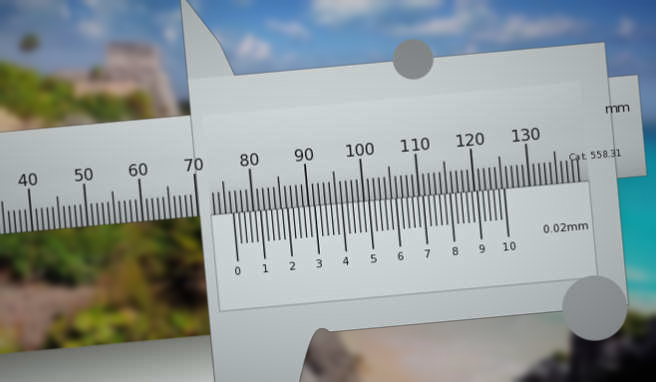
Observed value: {"value": 76.4, "unit": "mm"}
